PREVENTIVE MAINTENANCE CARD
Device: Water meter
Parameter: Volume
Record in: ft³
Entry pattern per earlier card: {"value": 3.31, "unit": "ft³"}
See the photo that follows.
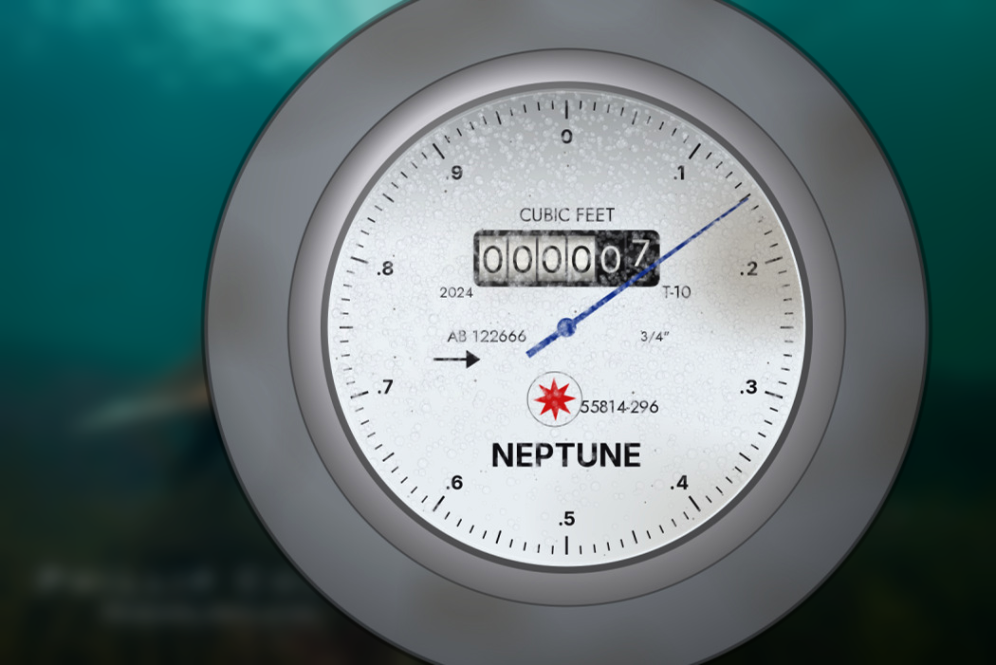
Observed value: {"value": 7.15, "unit": "ft³"}
